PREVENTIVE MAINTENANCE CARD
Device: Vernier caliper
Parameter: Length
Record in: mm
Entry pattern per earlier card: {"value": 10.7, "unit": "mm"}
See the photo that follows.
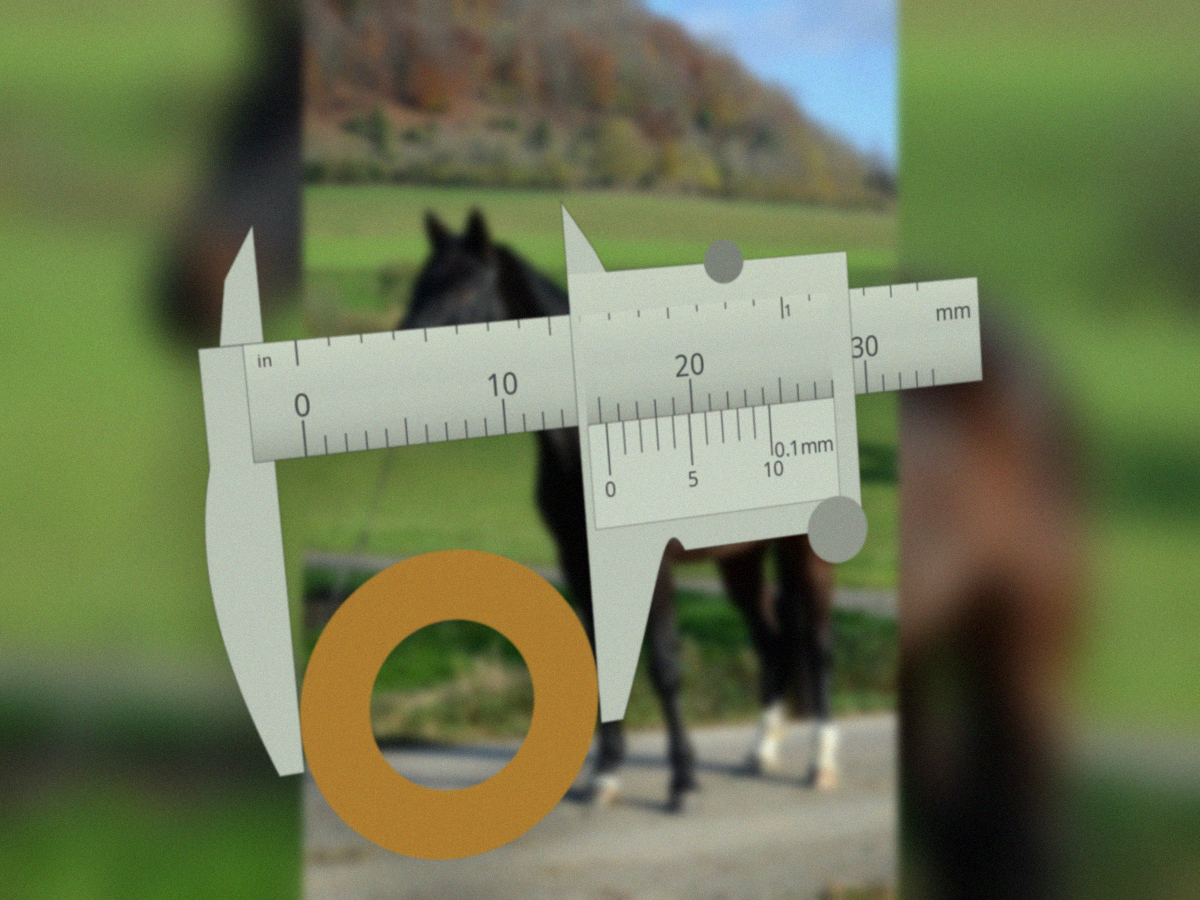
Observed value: {"value": 15.3, "unit": "mm"}
